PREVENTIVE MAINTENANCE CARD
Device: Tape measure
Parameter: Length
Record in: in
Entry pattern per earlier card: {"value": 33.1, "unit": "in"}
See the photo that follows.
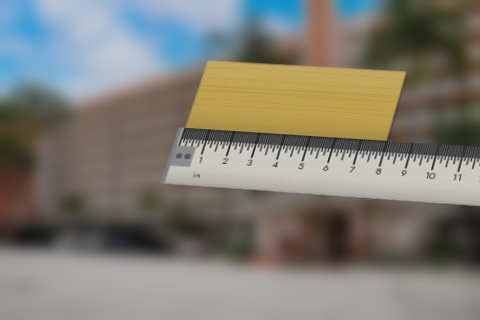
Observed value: {"value": 8, "unit": "in"}
